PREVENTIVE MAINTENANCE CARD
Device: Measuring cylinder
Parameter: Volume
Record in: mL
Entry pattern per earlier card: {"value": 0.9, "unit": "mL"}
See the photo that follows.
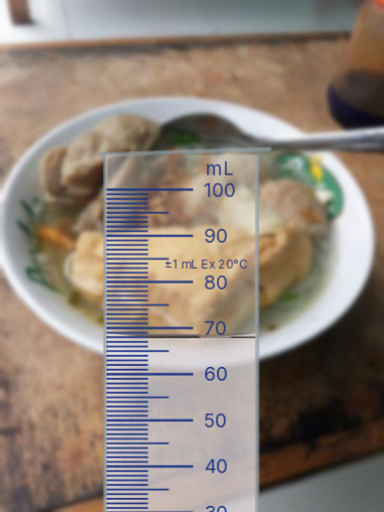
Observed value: {"value": 68, "unit": "mL"}
